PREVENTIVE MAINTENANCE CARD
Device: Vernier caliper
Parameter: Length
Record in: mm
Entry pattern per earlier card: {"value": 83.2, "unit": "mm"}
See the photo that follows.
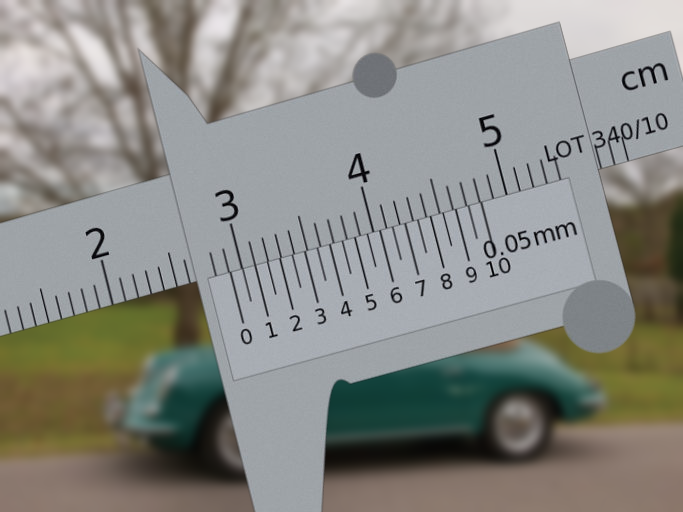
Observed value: {"value": 29.1, "unit": "mm"}
